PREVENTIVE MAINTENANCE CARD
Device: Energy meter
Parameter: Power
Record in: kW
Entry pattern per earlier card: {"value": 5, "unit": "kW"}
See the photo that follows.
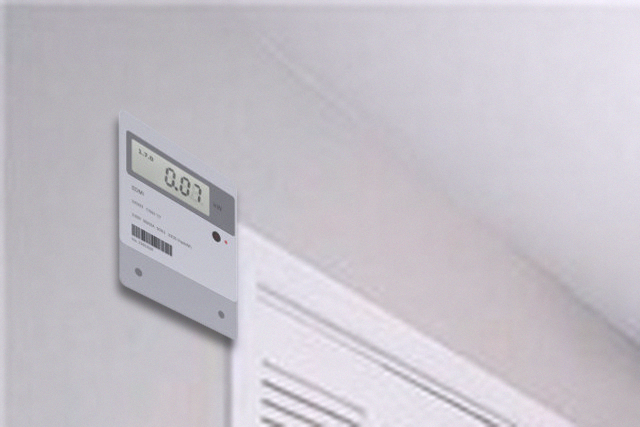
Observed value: {"value": 0.07, "unit": "kW"}
